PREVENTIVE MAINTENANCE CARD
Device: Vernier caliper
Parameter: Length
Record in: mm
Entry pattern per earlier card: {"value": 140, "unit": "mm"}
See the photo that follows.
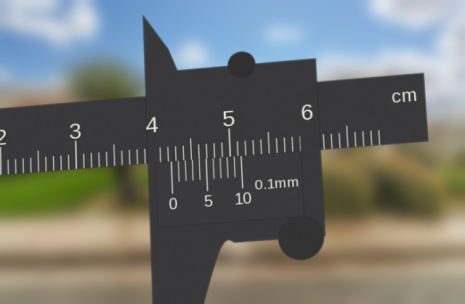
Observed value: {"value": 42.4, "unit": "mm"}
